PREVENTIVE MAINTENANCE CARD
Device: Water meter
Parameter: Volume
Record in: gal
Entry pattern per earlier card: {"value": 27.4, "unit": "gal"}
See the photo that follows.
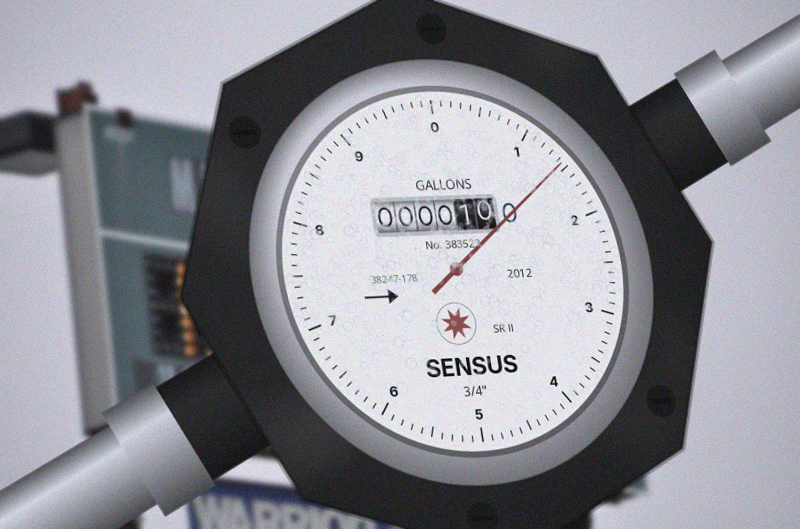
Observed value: {"value": 101.4, "unit": "gal"}
